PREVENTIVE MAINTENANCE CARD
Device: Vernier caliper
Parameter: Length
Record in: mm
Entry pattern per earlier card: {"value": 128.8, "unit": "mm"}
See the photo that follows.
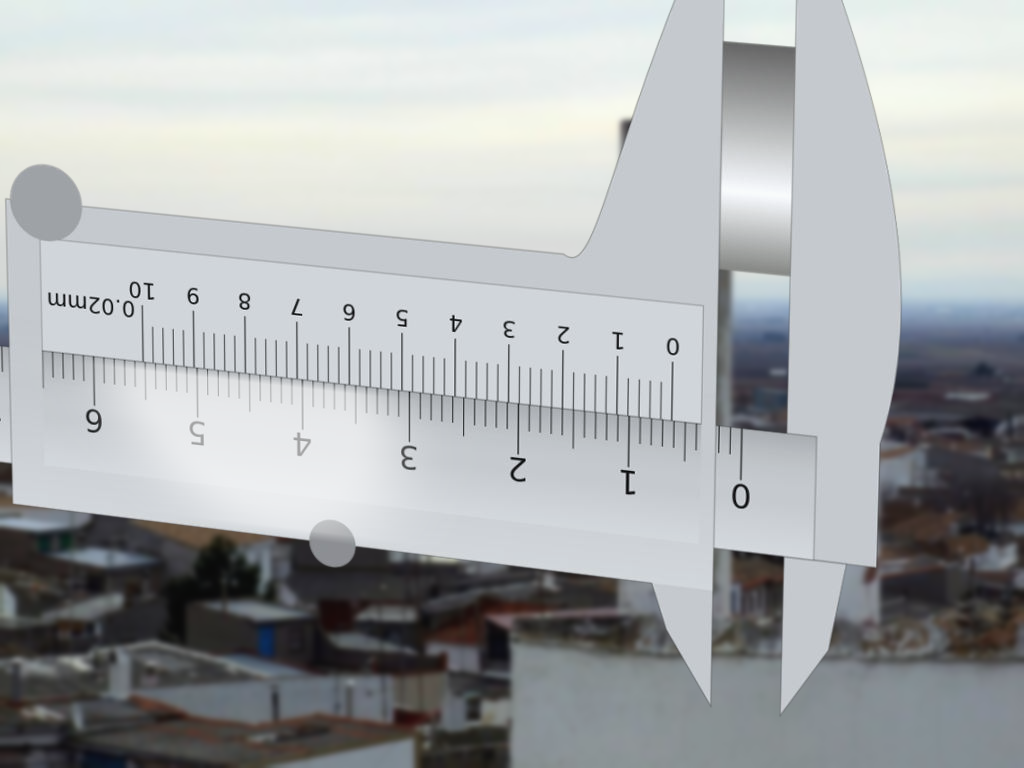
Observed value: {"value": 6.2, "unit": "mm"}
